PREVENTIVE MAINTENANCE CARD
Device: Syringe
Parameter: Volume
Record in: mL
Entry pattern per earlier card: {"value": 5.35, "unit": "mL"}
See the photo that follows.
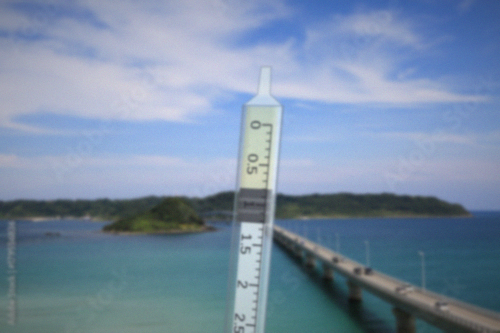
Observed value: {"value": 0.8, "unit": "mL"}
